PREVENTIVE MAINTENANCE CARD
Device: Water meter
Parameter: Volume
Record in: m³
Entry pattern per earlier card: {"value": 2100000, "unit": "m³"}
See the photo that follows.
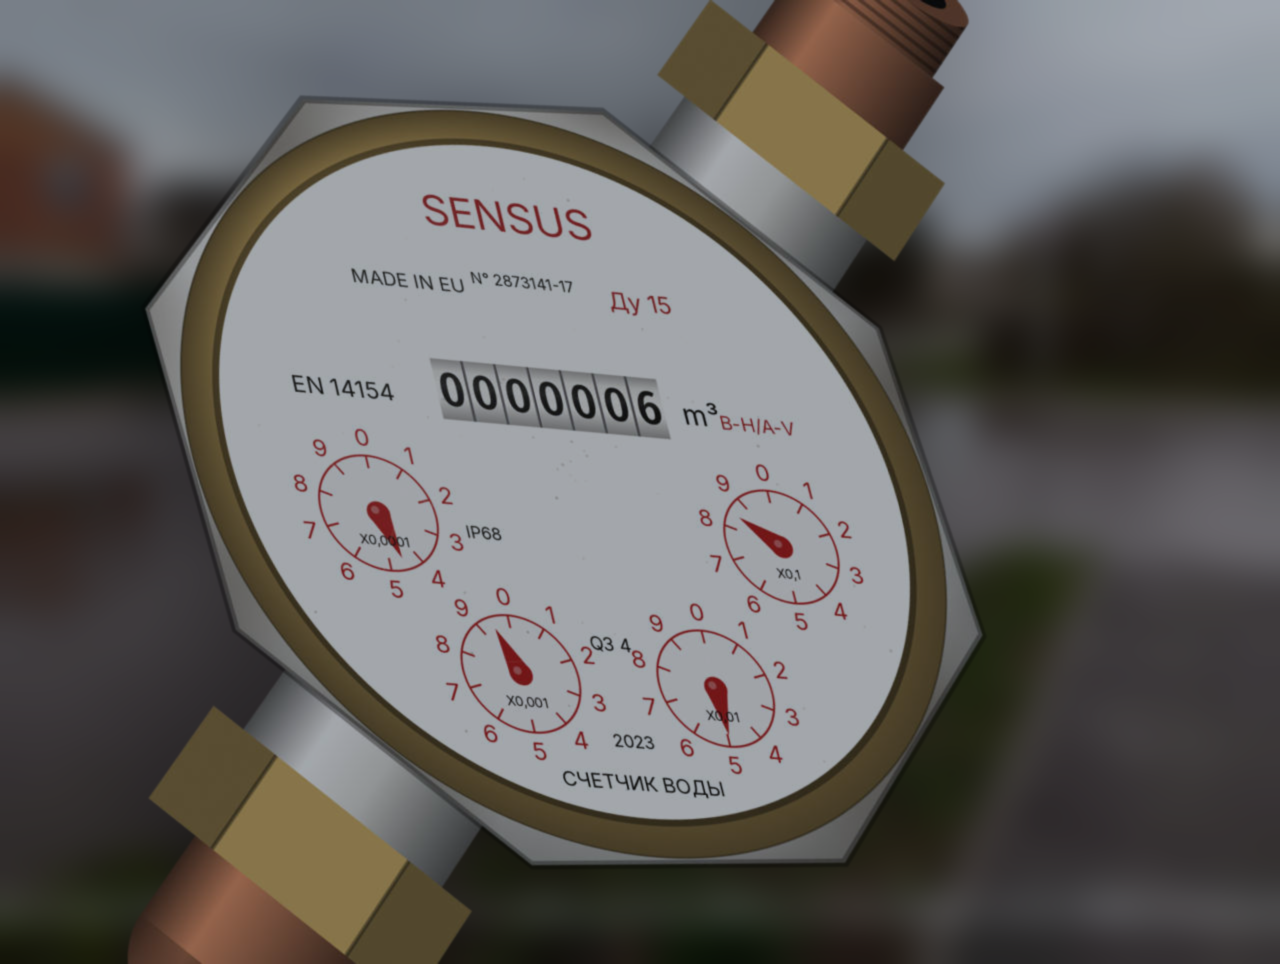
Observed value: {"value": 6.8494, "unit": "m³"}
